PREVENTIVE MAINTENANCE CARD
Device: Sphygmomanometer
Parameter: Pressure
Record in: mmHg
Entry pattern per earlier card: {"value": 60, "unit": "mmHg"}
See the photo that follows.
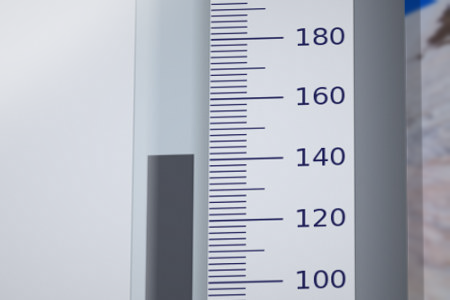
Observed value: {"value": 142, "unit": "mmHg"}
